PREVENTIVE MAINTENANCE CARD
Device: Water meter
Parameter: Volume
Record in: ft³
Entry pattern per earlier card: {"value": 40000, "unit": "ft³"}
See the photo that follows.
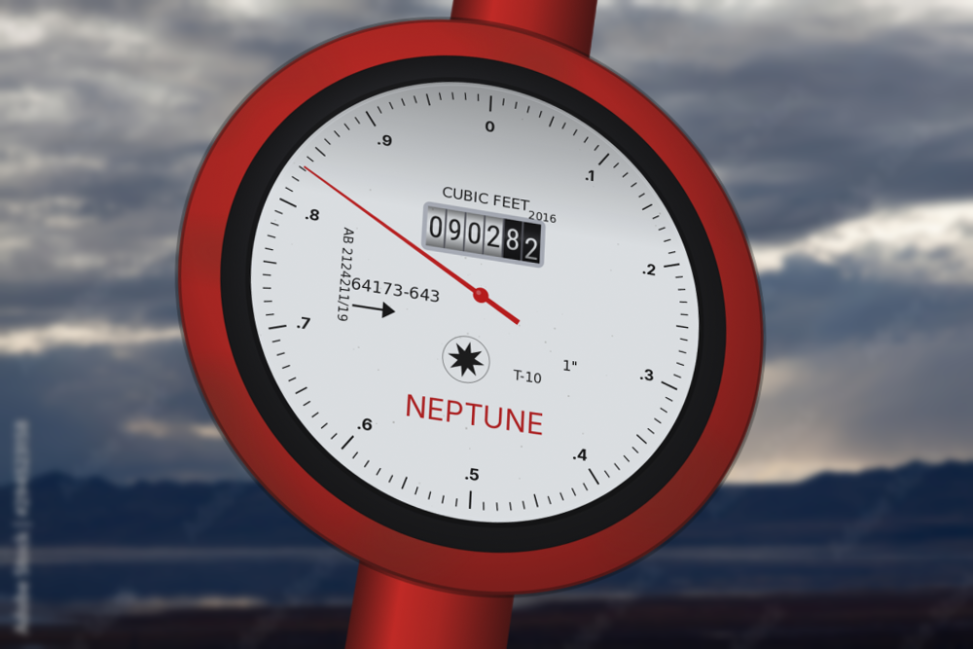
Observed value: {"value": 90281.83, "unit": "ft³"}
